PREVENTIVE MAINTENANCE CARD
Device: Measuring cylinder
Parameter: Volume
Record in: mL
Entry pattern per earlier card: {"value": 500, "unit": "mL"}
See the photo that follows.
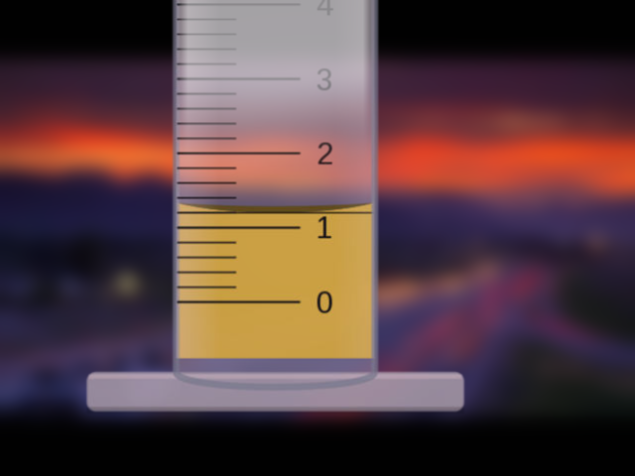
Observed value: {"value": 1.2, "unit": "mL"}
